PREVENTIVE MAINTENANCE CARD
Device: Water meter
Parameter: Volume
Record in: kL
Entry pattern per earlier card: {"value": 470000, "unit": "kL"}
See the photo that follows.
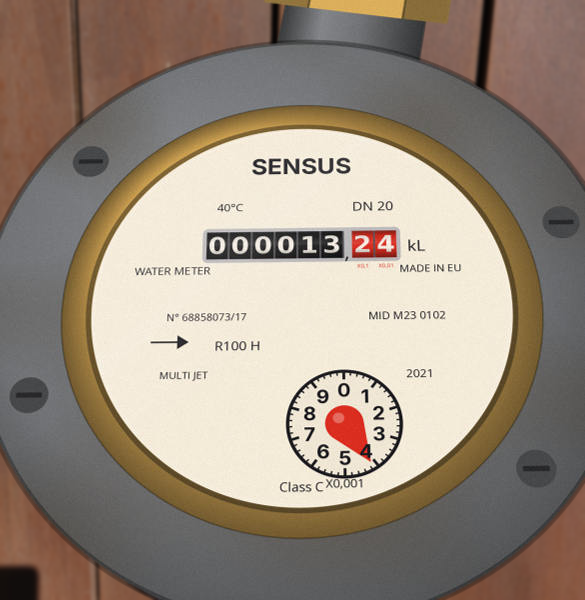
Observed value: {"value": 13.244, "unit": "kL"}
